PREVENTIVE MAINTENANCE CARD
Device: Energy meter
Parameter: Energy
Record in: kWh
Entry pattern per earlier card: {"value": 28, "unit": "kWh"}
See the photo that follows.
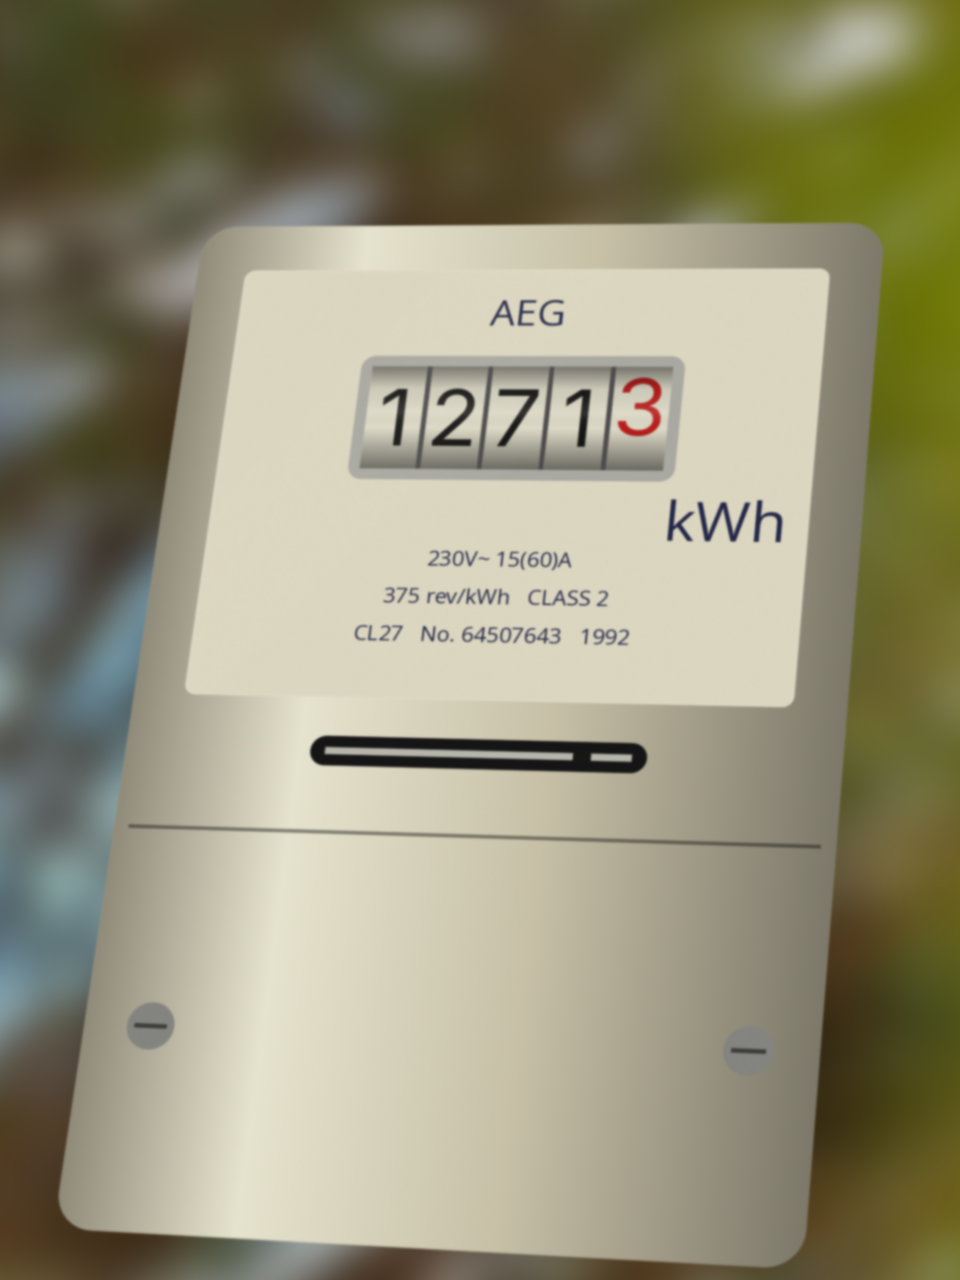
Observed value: {"value": 1271.3, "unit": "kWh"}
